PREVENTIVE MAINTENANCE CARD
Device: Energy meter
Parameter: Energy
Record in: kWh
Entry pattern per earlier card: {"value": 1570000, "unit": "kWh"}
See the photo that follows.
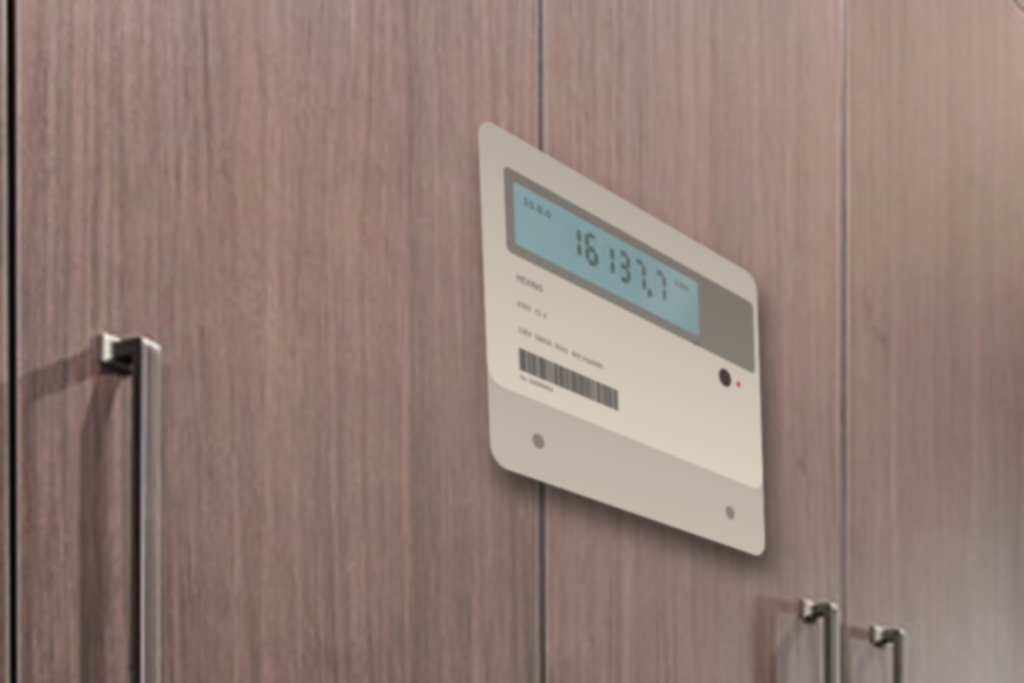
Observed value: {"value": 16137.7, "unit": "kWh"}
